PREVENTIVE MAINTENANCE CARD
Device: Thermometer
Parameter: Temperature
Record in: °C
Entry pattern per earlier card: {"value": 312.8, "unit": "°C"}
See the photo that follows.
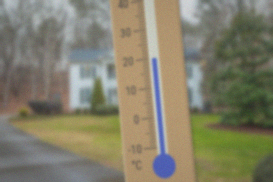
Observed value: {"value": 20, "unit": "°C"}
